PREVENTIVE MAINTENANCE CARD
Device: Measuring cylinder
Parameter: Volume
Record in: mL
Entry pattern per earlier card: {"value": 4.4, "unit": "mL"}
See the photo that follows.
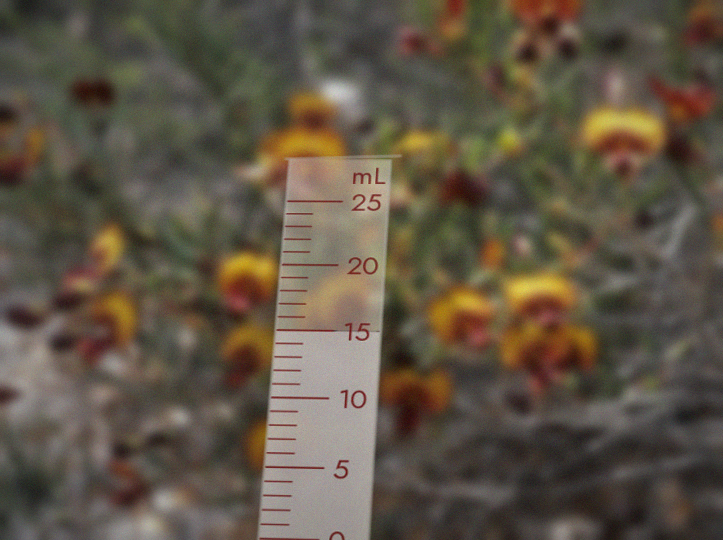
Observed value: {"value": 15, "unit": "mL"}
